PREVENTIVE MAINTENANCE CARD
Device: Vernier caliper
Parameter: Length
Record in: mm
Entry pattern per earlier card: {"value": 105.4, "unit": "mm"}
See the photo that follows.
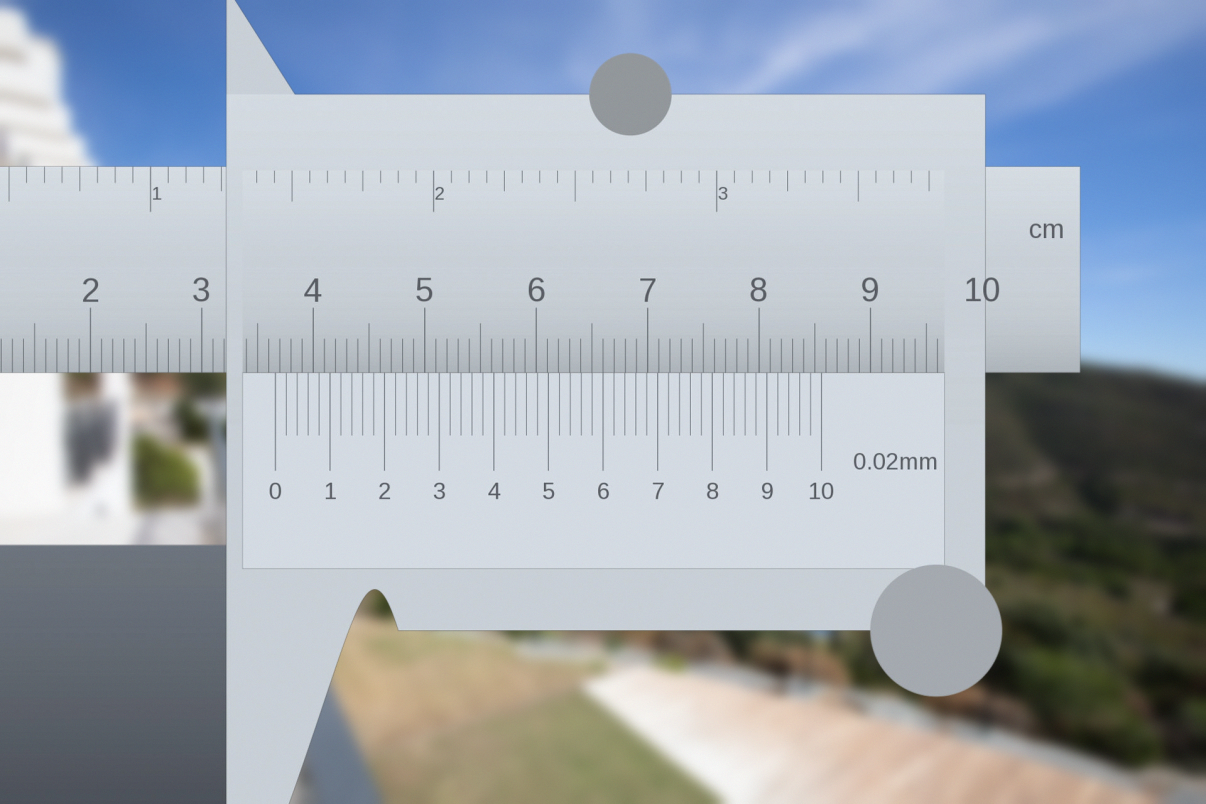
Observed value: {"value": 36.6, "unit": "mm"}
